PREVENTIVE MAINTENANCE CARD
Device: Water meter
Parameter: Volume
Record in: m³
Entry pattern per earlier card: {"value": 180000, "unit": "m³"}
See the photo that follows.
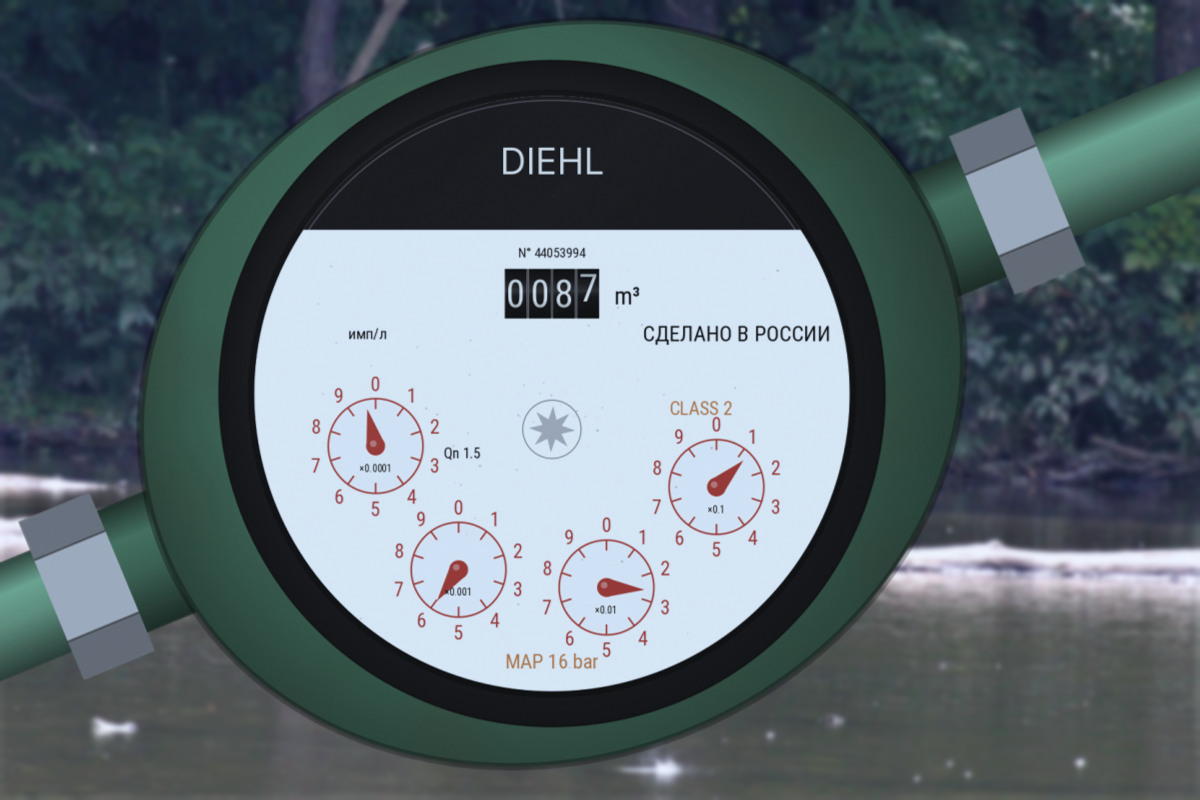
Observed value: {"value": 87.1259, "unit": "m³"}
